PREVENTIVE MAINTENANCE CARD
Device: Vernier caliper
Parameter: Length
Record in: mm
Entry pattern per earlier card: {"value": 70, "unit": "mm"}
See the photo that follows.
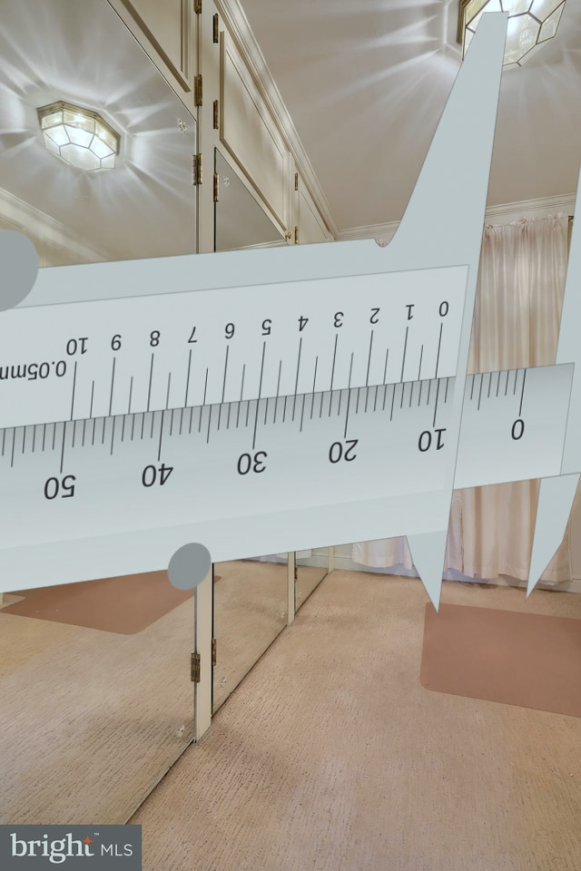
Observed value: {"value": 10.4, "unit": "mm"}
